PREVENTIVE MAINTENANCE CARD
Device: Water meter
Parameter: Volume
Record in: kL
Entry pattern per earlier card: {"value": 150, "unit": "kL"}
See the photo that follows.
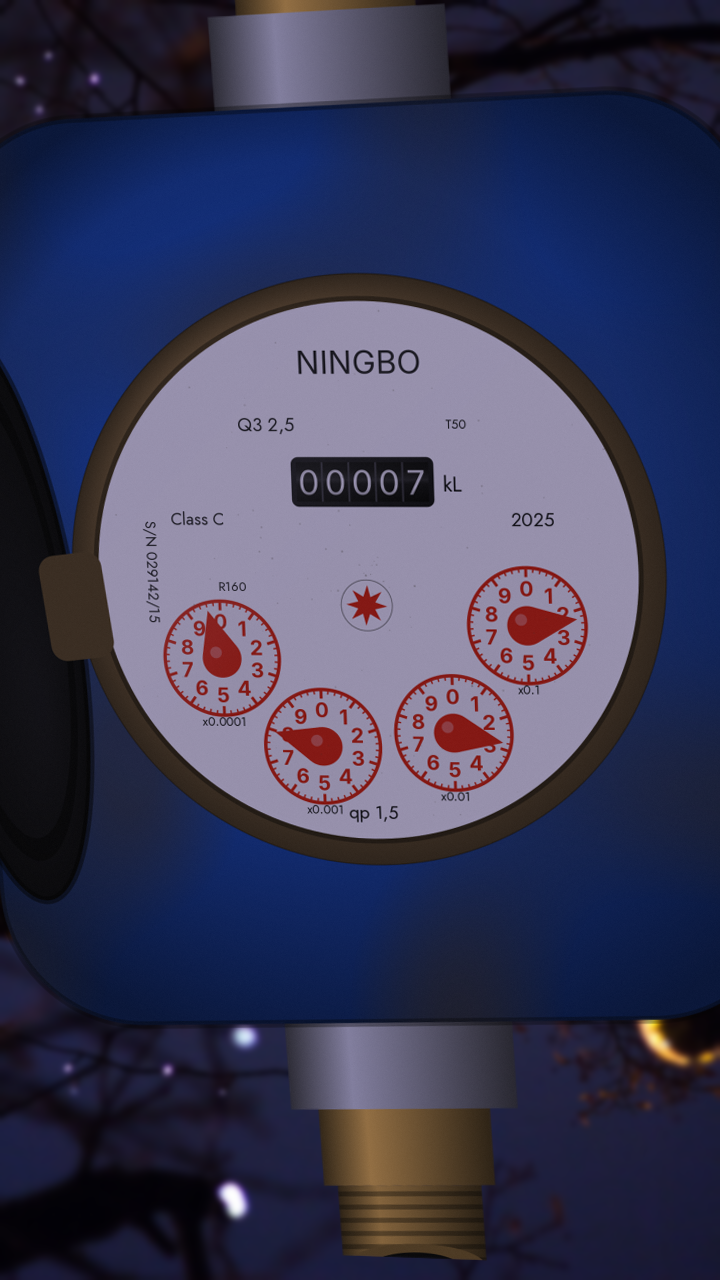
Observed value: {"value": 7.2279, "unit": "kL"}
